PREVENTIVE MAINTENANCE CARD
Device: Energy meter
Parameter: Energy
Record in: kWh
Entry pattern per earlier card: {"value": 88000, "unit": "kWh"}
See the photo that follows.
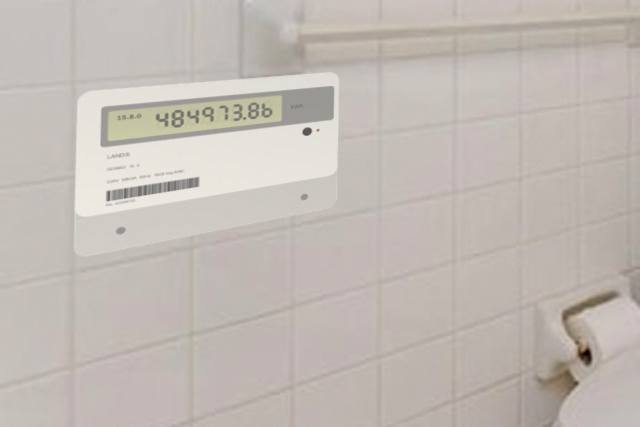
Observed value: {"value": 484973.86, "unit": "kWh"}
